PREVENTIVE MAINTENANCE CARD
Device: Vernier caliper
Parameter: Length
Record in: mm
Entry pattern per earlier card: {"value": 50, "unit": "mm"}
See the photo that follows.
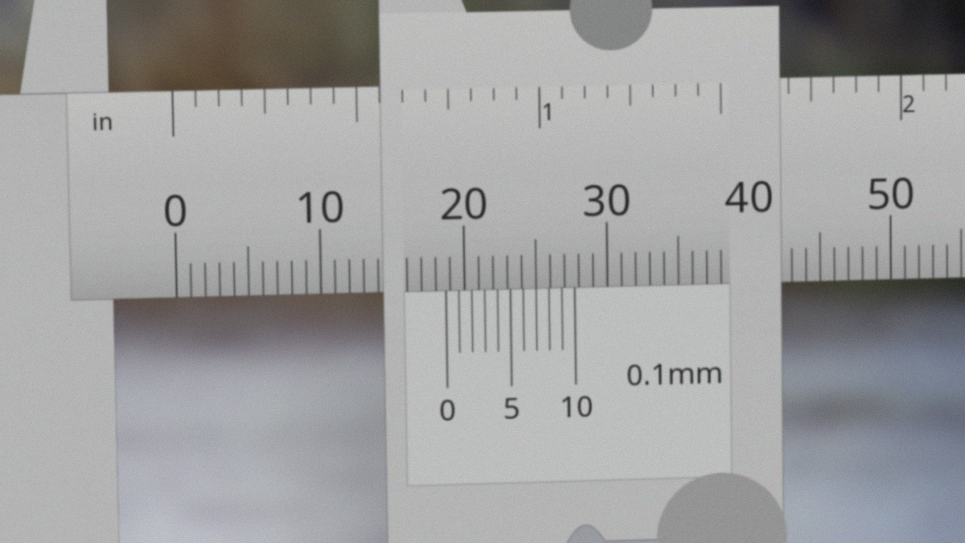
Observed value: {"value": 18.7, "unit": "mm"}
